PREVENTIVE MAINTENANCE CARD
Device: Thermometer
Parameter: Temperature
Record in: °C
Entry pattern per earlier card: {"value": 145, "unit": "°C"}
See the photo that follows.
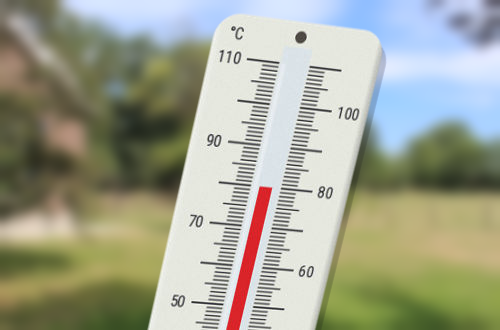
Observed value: {"value": 80, "unit": "°C"}
